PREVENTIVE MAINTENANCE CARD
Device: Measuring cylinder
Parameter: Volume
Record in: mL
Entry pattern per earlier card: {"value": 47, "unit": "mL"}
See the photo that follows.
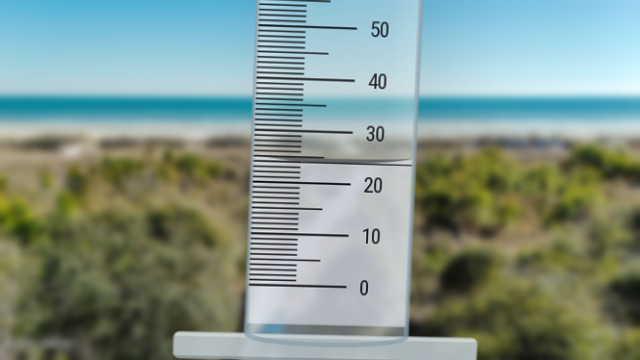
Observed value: {"value": 24, "unit": "mL"}
